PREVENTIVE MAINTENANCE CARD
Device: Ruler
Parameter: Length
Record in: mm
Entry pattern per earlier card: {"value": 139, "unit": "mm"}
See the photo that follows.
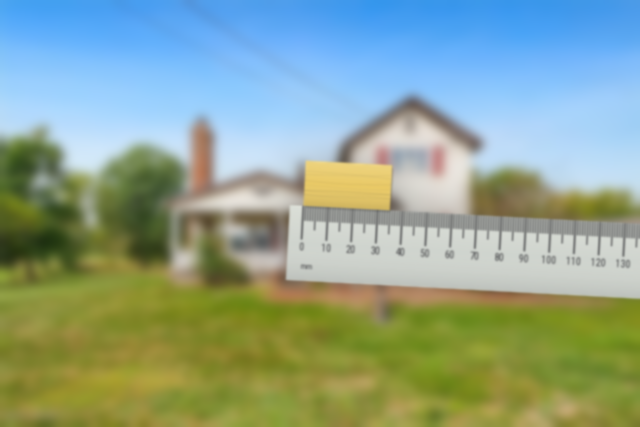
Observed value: {"value": 35, "unit": "mm"}
